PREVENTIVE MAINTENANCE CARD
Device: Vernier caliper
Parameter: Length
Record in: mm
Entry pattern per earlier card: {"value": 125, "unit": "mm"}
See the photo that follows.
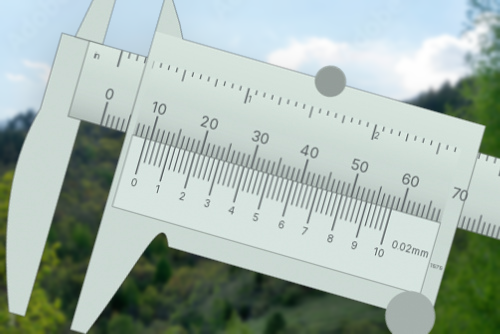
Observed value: {"value": 9.0, "unit": "mm"}
